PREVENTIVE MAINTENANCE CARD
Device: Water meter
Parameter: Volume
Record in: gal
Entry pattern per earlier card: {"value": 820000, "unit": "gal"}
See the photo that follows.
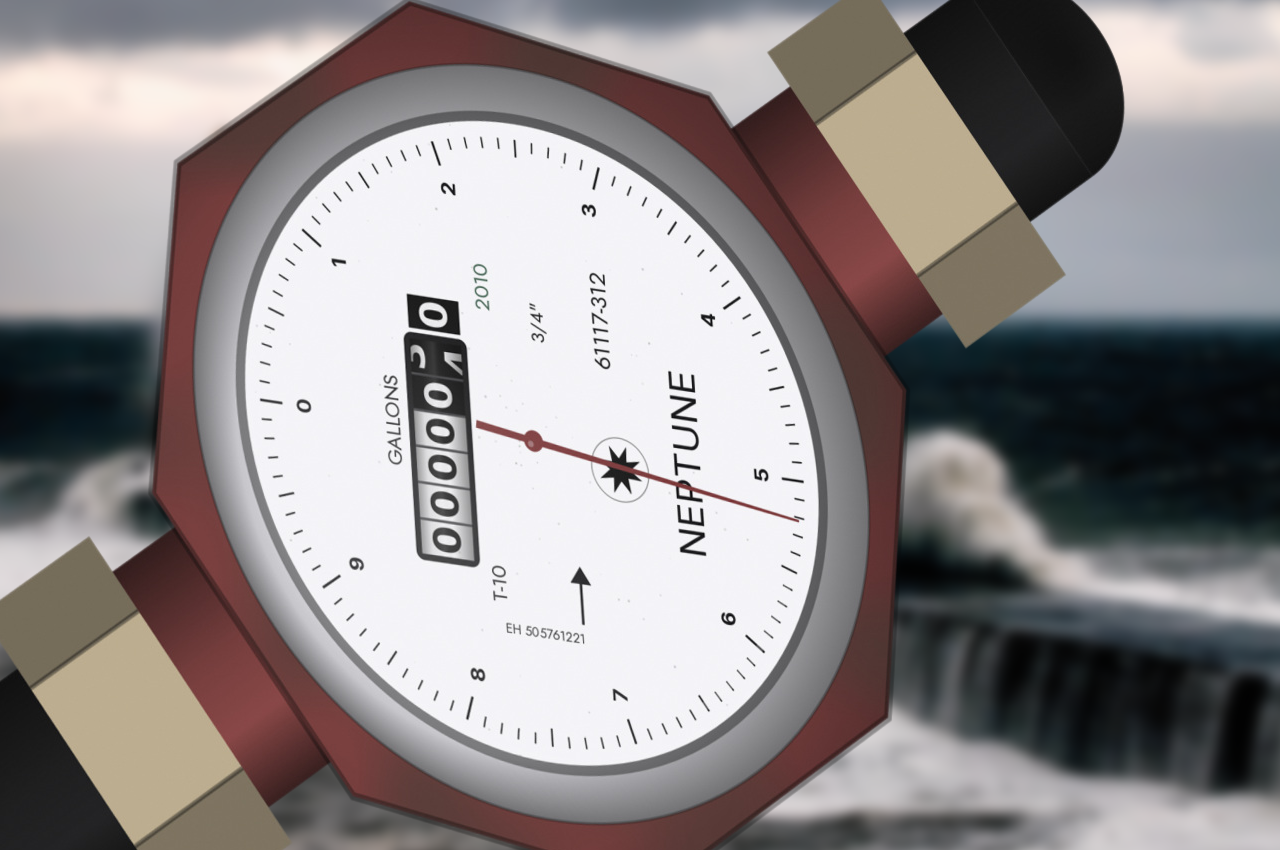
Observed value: {"value": 35.2, "unit": "gal"}
